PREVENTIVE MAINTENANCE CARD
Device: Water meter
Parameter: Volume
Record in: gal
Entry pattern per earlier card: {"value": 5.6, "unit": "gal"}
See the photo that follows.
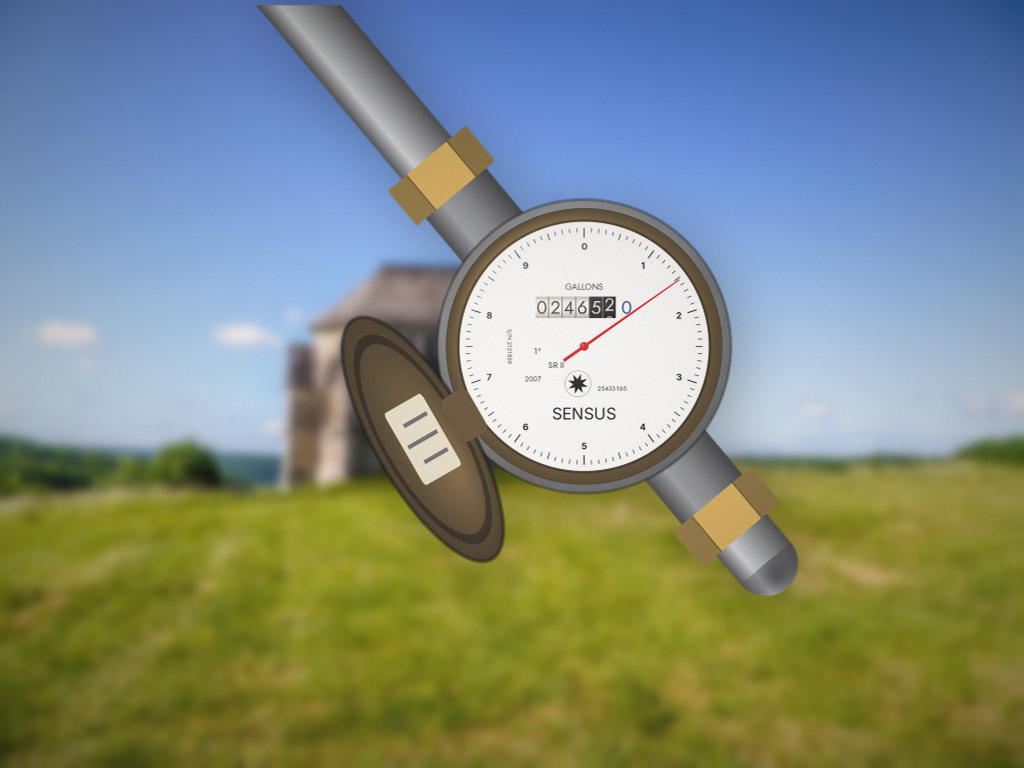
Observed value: {"value": 246521.5, "unit": "gal"}
